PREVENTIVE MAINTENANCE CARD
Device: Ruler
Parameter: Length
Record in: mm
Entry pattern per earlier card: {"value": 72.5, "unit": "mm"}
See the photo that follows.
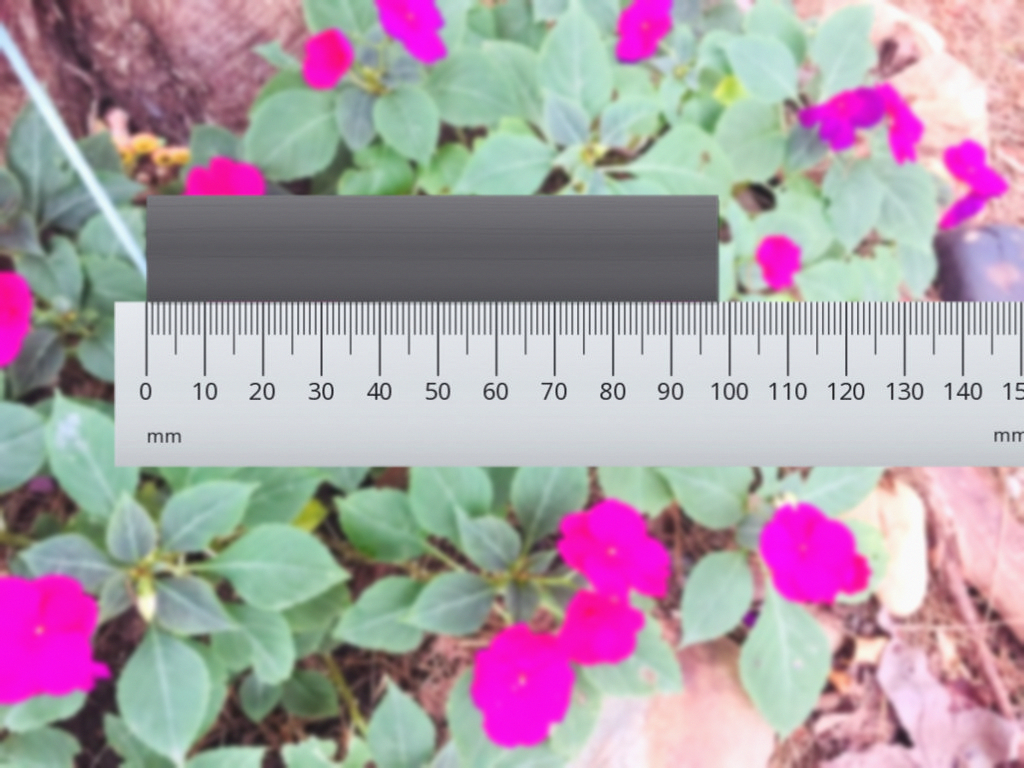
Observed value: {"value": 98, "unit": "mm"}
